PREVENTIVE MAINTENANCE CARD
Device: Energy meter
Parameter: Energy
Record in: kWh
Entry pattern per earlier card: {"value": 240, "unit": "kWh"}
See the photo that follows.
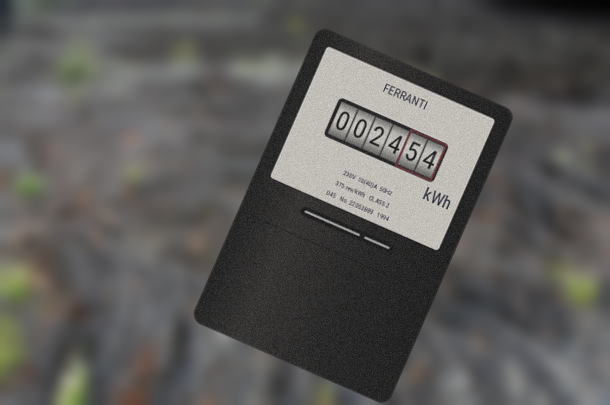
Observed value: {"value": 24.54, "unit": "kWh"}
